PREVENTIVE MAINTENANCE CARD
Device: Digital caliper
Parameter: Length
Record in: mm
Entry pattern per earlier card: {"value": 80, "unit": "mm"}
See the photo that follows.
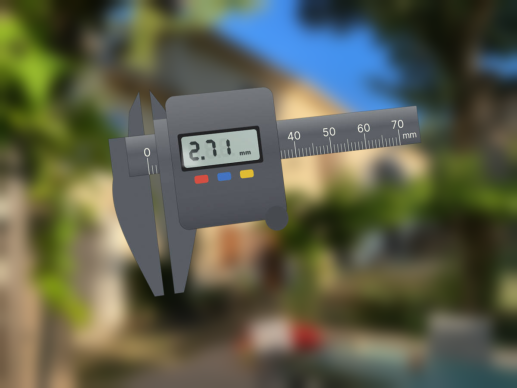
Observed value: {"value": 2.71, "unit": "mm"}
